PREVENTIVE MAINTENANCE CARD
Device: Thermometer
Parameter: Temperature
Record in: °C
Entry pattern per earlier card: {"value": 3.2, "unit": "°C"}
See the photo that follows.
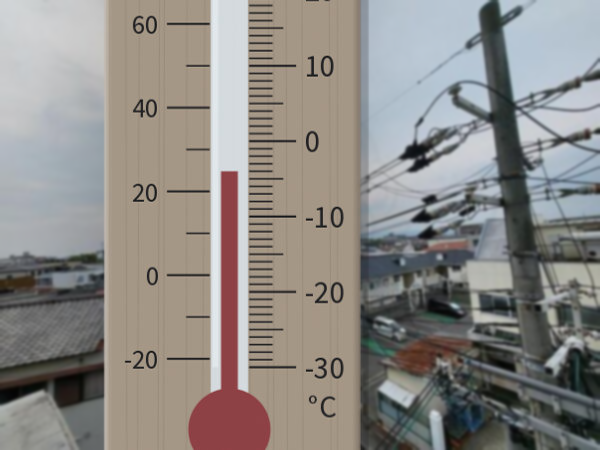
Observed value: {"value": -4, "unit": "°C"}
